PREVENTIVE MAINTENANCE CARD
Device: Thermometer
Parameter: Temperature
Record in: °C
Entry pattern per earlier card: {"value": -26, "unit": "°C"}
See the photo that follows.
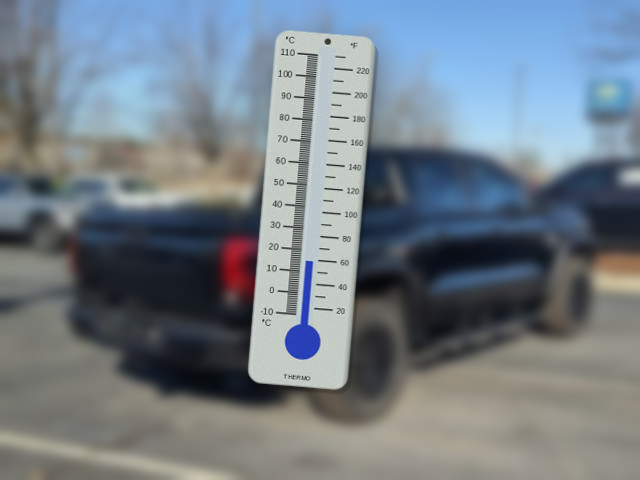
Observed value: {"value": 15, "unit": "°C"}
